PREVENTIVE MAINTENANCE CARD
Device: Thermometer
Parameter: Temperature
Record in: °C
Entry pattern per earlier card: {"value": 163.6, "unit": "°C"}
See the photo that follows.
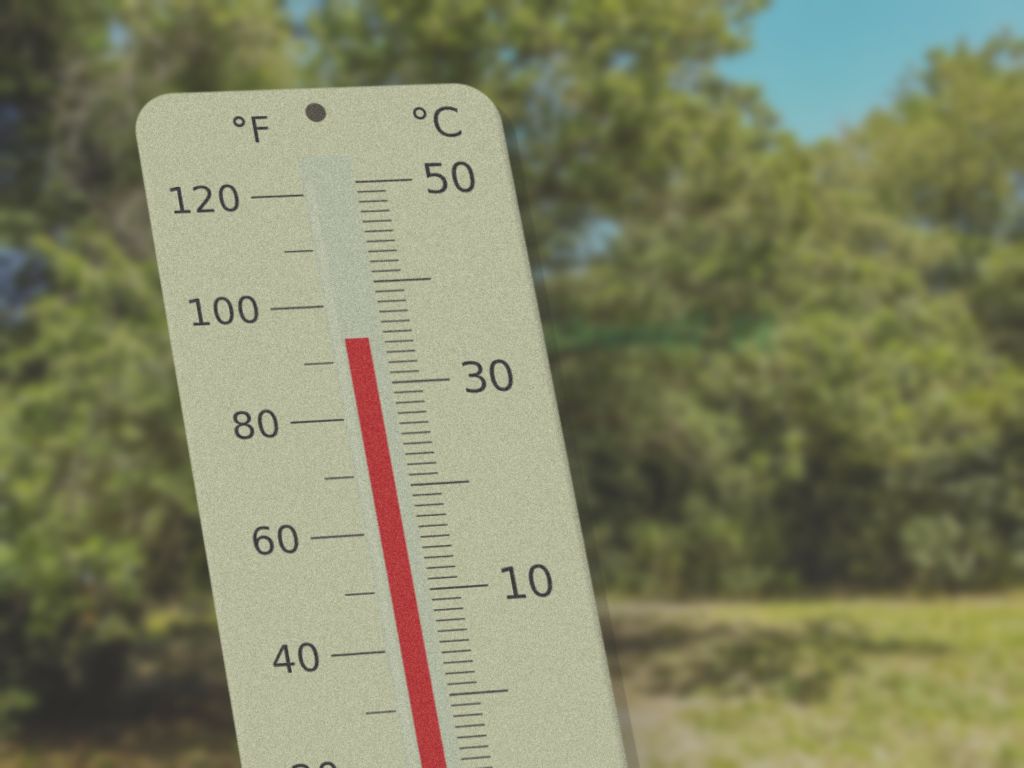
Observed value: {"value": 34.5, "unit": "°C"}
